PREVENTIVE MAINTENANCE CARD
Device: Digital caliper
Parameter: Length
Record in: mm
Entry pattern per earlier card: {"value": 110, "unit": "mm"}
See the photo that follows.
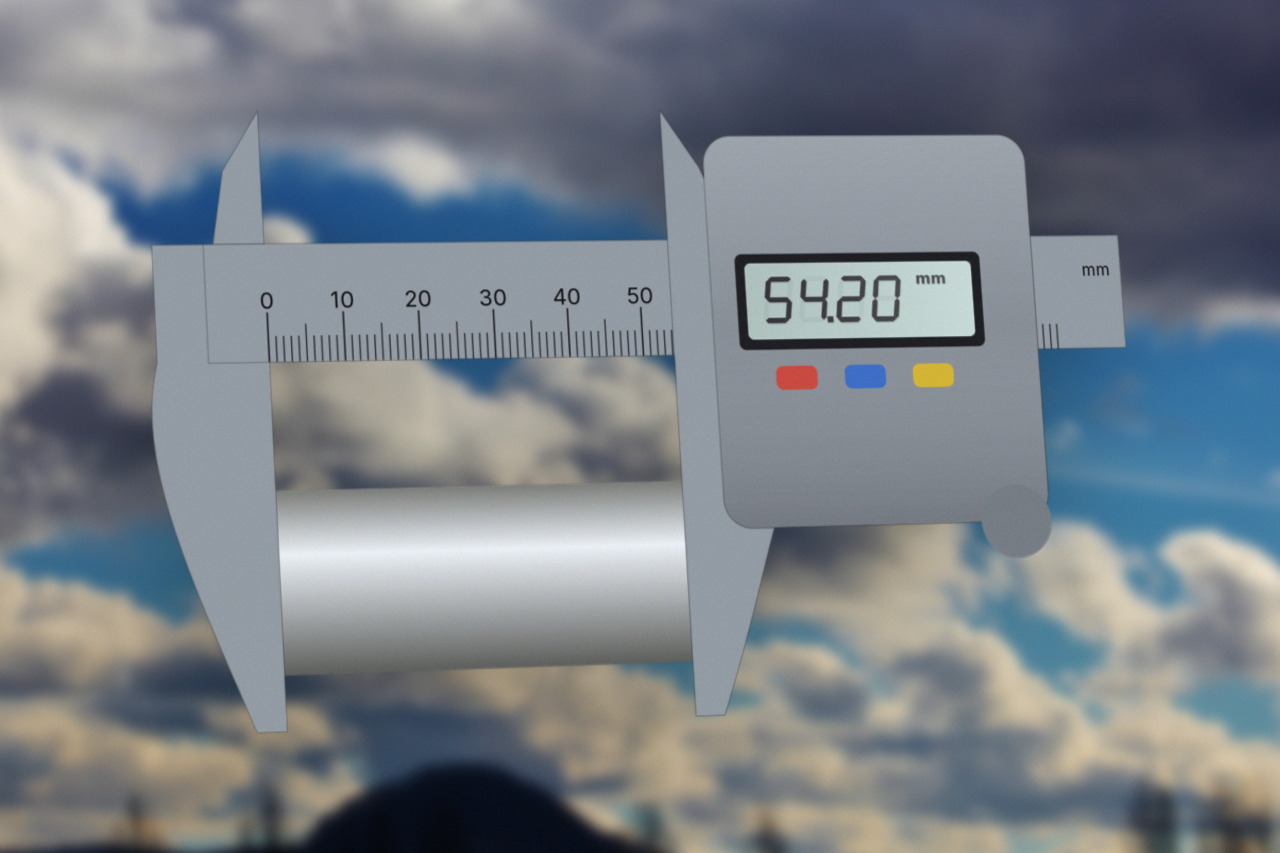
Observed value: {"value": 54.20, "unit": "mm"}
